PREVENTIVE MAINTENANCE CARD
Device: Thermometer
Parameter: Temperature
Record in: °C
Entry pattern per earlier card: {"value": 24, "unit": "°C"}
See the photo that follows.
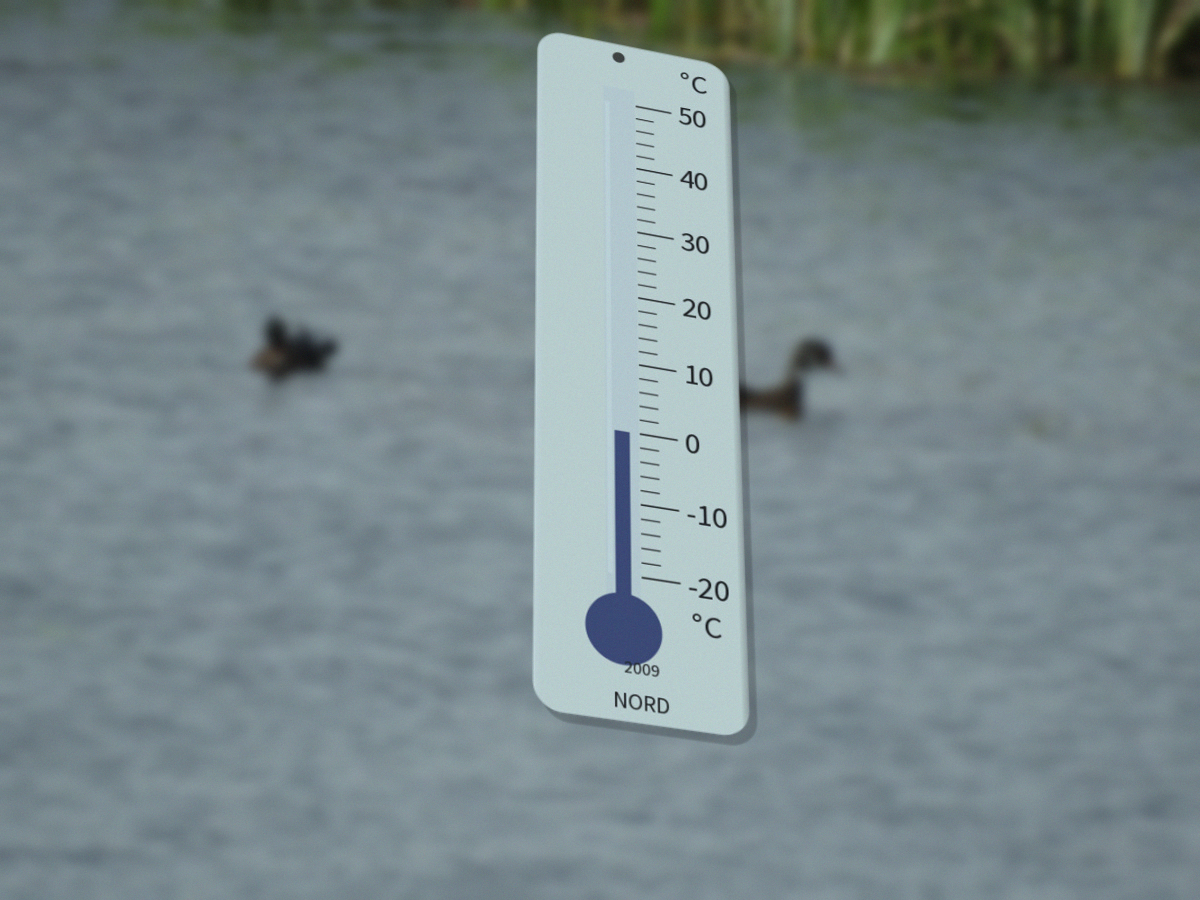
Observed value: {"value": 0, "unit": "°C"}
